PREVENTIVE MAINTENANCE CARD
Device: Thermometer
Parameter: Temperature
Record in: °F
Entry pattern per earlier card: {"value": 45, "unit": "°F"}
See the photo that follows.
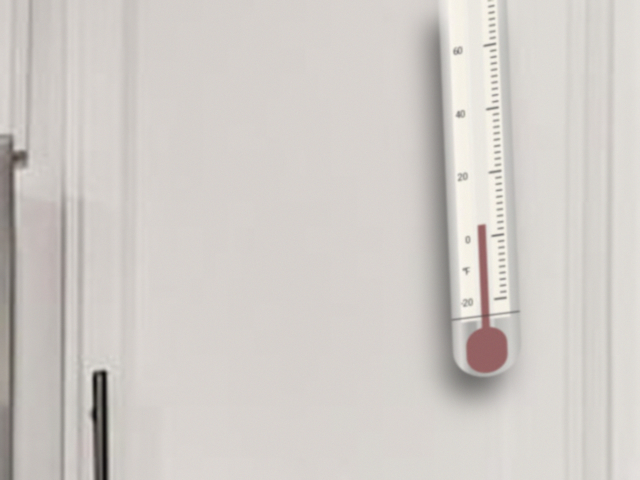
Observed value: {"value": 4, "unit": "°F"}
